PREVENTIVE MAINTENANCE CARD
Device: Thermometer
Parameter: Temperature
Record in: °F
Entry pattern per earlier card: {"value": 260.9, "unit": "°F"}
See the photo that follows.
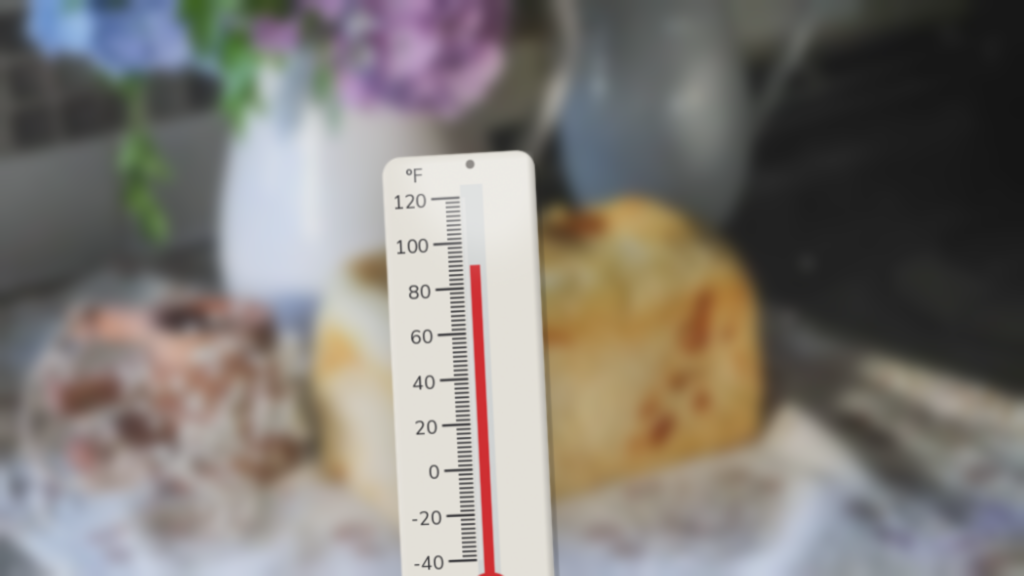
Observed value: {"value": 90, "unit": "°F"}
